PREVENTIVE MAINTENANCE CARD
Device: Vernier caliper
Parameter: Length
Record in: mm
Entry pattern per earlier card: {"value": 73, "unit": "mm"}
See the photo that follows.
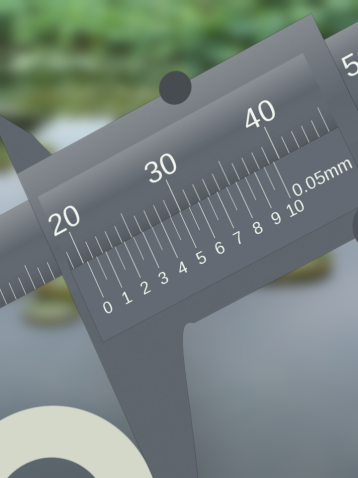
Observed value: {"value": 20.4, "unit": "mm"}
